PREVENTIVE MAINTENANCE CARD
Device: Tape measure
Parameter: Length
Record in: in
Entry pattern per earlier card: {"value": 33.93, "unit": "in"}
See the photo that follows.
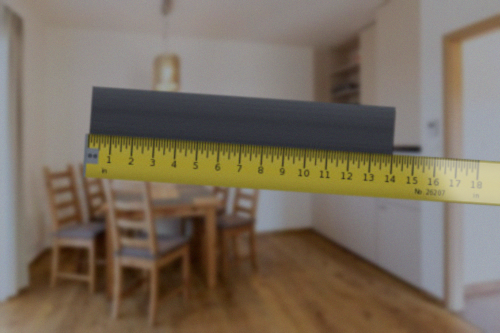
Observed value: {"value": 14, "unit": "in"}
